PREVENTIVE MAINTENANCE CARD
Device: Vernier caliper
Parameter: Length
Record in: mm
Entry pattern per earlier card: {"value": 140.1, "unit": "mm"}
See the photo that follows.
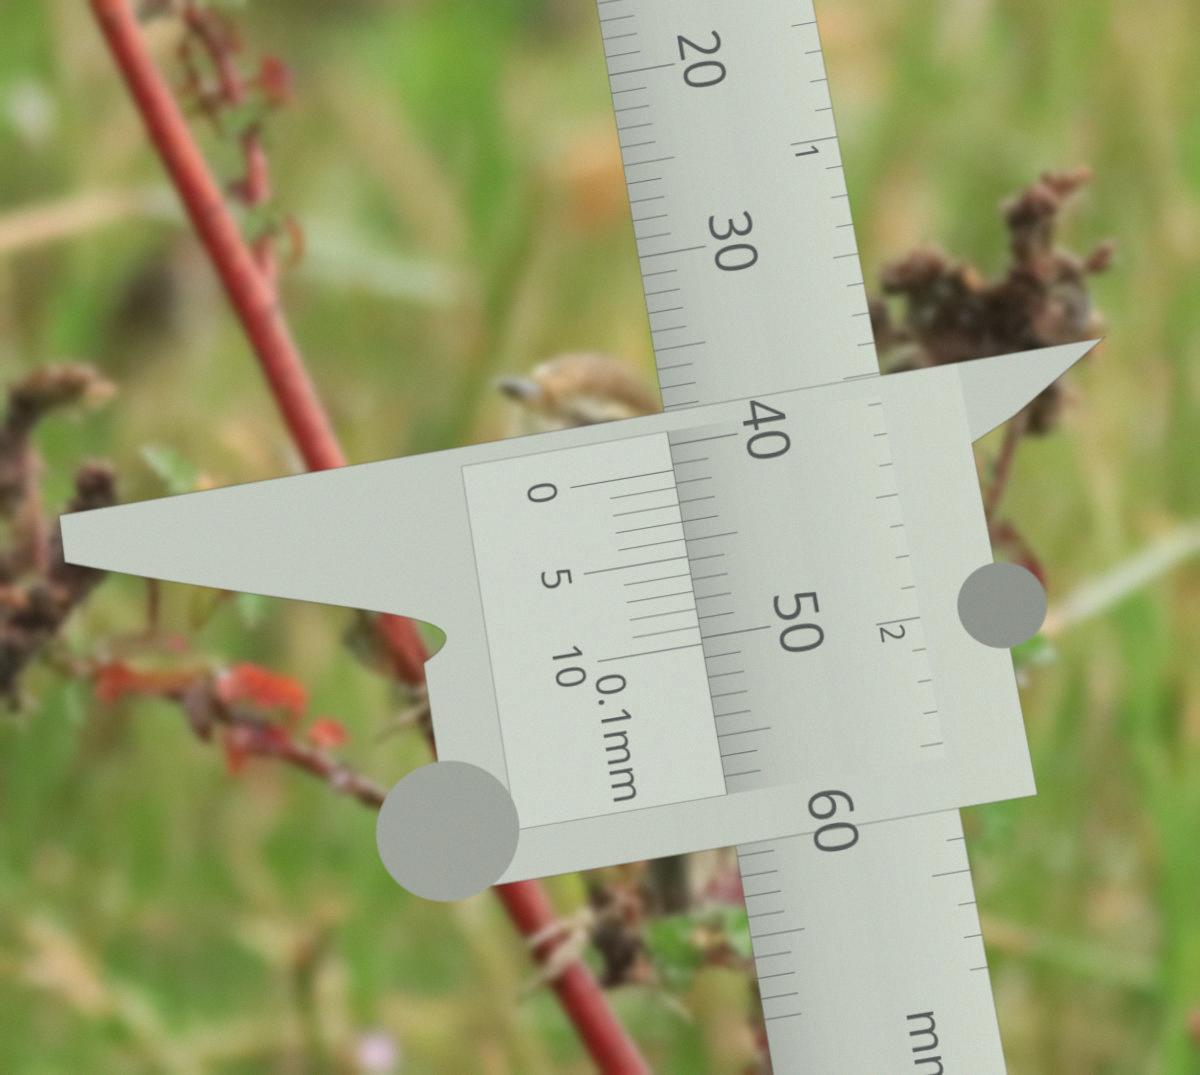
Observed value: {"value": 41.3, "unit": "mm"}
